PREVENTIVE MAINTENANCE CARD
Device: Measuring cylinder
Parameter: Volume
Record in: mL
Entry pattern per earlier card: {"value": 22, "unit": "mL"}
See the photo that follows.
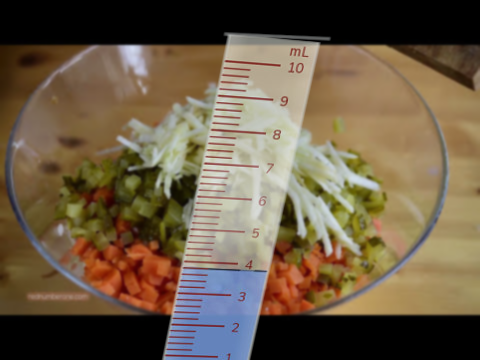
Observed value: {"value": 3.8, "unit": "mL"}
